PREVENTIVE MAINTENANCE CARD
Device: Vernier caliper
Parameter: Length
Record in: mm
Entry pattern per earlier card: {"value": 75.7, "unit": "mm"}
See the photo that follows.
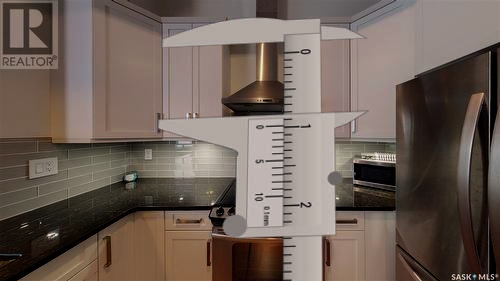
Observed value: {"value": 9.8, "unit": "mm"}
